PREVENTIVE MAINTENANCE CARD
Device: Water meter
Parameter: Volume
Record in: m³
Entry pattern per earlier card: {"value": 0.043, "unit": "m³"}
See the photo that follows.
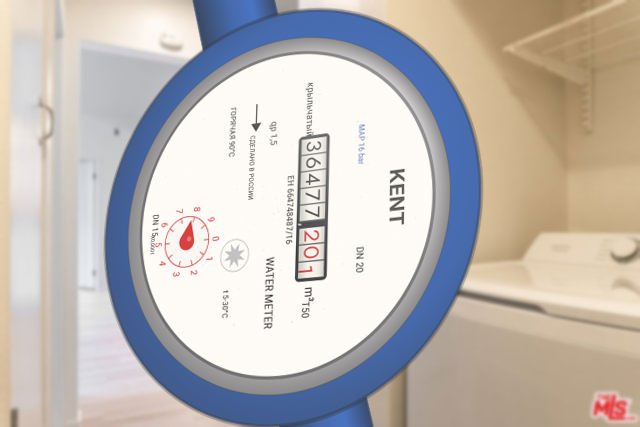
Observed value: {"value": 36477.2007, "unit": "m³"}
